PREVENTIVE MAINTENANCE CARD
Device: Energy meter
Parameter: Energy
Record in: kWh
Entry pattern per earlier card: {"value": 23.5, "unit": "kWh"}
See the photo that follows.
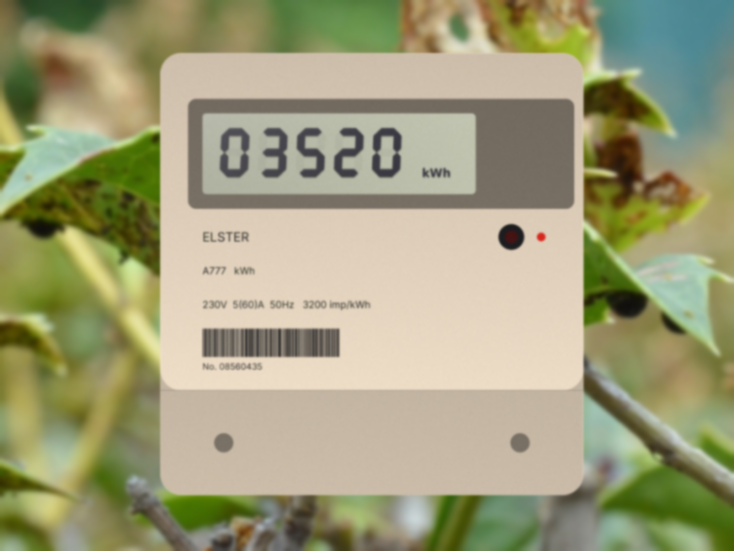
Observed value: {"value": 3520, "unit": "kWh"}
